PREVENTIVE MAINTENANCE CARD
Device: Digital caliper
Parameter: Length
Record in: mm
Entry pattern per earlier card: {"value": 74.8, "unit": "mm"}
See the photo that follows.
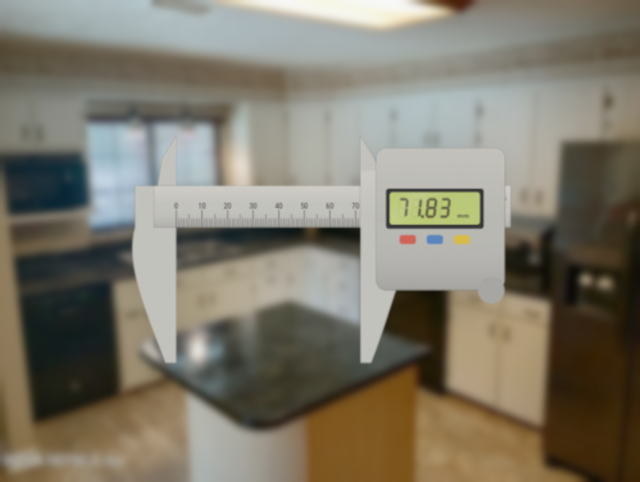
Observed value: {"value": 71.83, "unit": "mm"}
